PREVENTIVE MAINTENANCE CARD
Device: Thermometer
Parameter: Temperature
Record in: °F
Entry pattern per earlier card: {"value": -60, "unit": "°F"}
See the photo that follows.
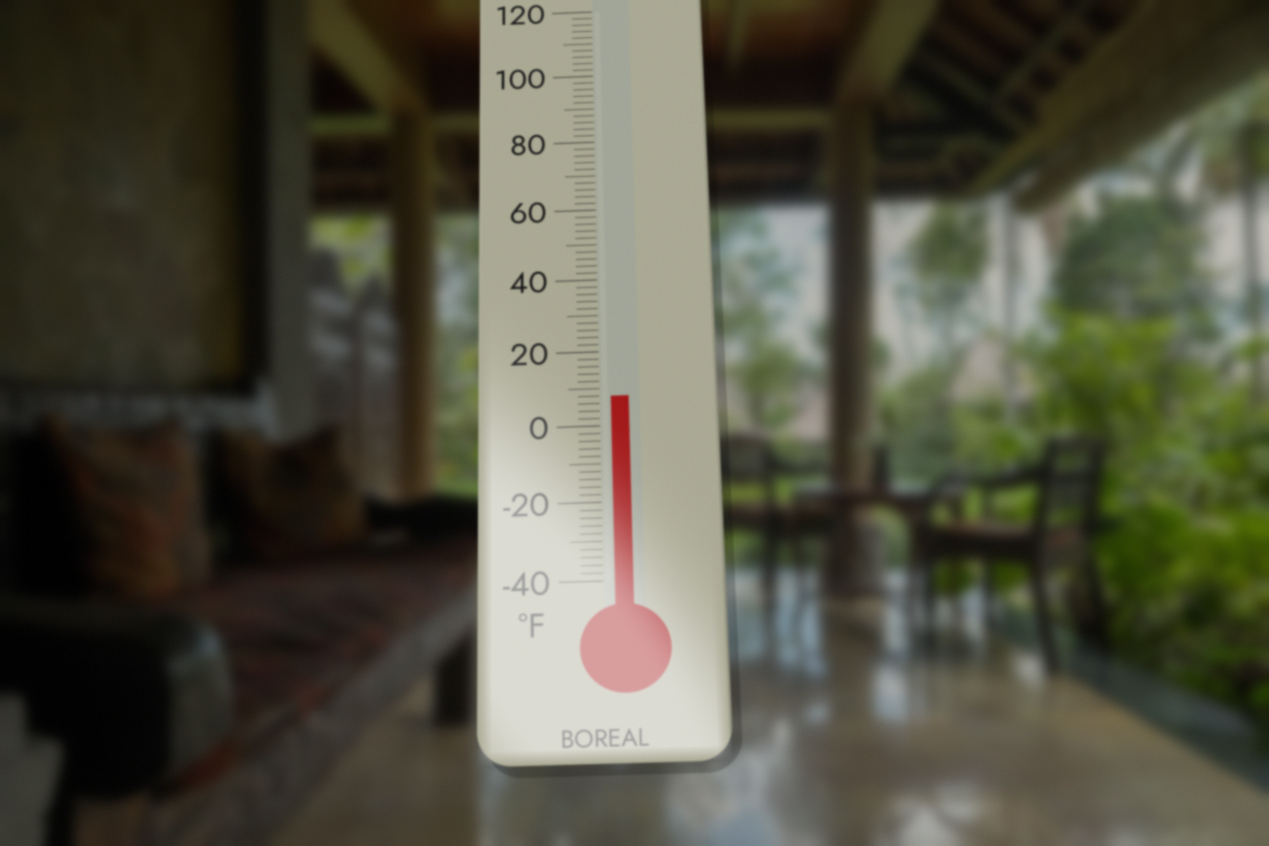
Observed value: {"value": 8, "unit": "°F"}
